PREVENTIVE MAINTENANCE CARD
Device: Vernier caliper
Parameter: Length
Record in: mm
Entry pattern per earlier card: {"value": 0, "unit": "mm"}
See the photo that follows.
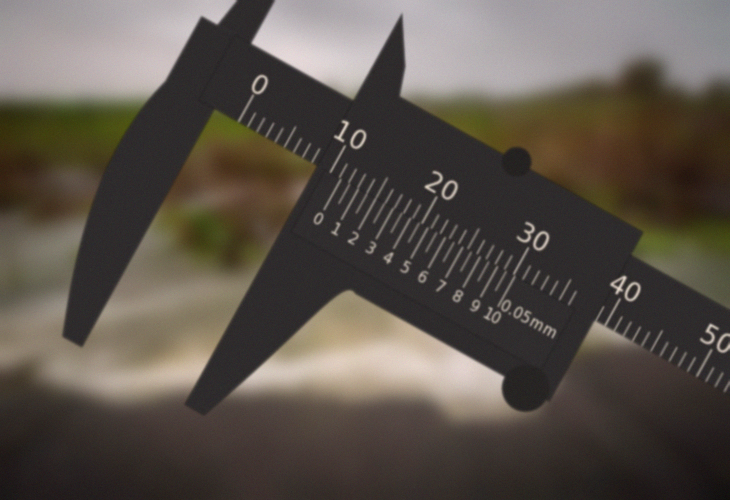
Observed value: {"value": 11.2, "unit": "mm"}
